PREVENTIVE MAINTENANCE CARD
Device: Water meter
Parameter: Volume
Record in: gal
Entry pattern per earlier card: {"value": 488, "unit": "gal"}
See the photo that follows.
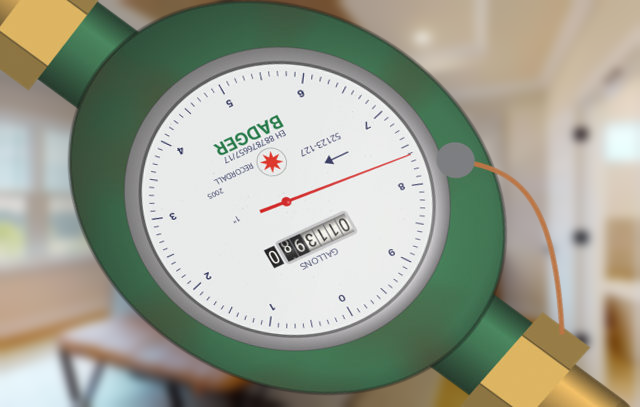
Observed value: {"value": 113977.6, "unit": "gal"}
